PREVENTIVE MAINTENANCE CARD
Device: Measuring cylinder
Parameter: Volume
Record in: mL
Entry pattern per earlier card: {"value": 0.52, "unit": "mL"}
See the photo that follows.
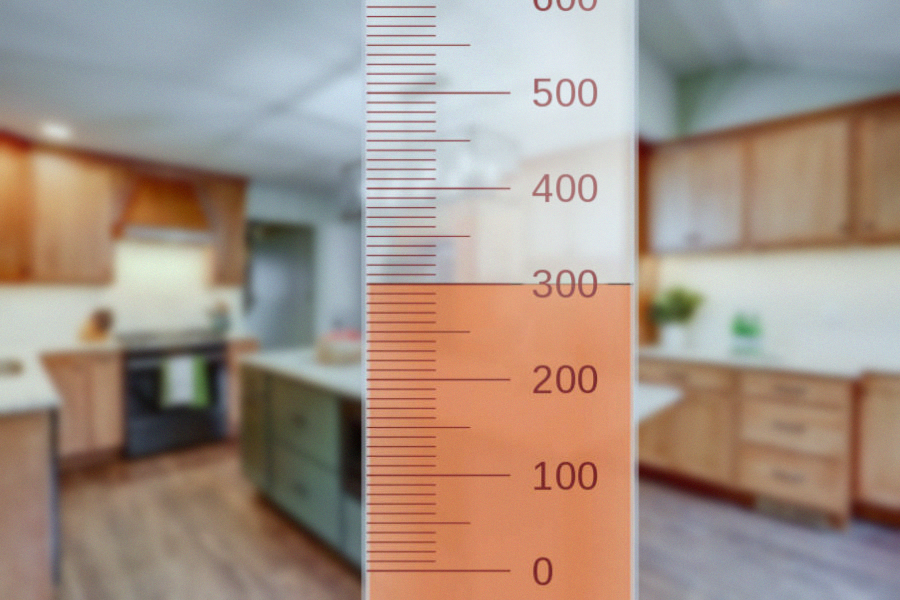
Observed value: {"value": 300, "unit": "mL"}
